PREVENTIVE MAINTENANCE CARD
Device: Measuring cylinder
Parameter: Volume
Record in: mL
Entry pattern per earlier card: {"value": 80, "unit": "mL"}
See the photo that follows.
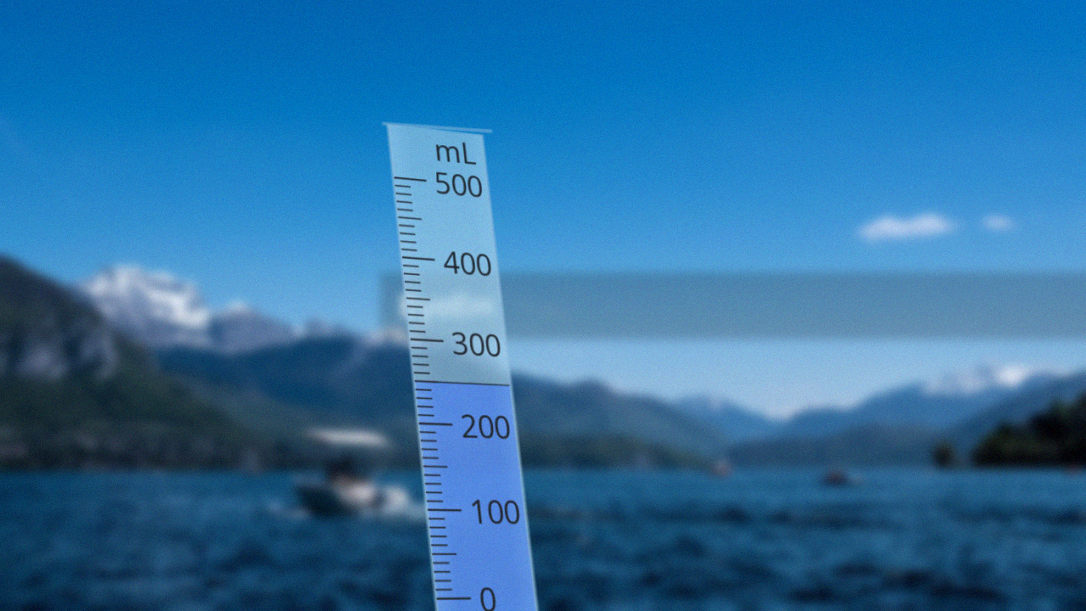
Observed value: {"value": 250, "unit": "mL"}
